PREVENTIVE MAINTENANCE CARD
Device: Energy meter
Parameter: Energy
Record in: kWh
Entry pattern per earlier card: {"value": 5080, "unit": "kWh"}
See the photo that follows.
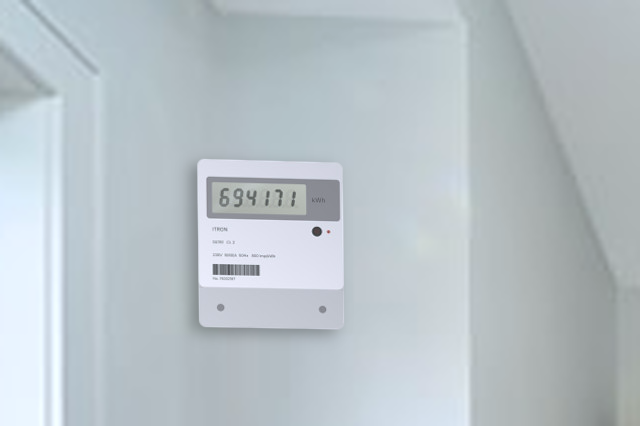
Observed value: {"value": 694171, "unit": "kWh"}
